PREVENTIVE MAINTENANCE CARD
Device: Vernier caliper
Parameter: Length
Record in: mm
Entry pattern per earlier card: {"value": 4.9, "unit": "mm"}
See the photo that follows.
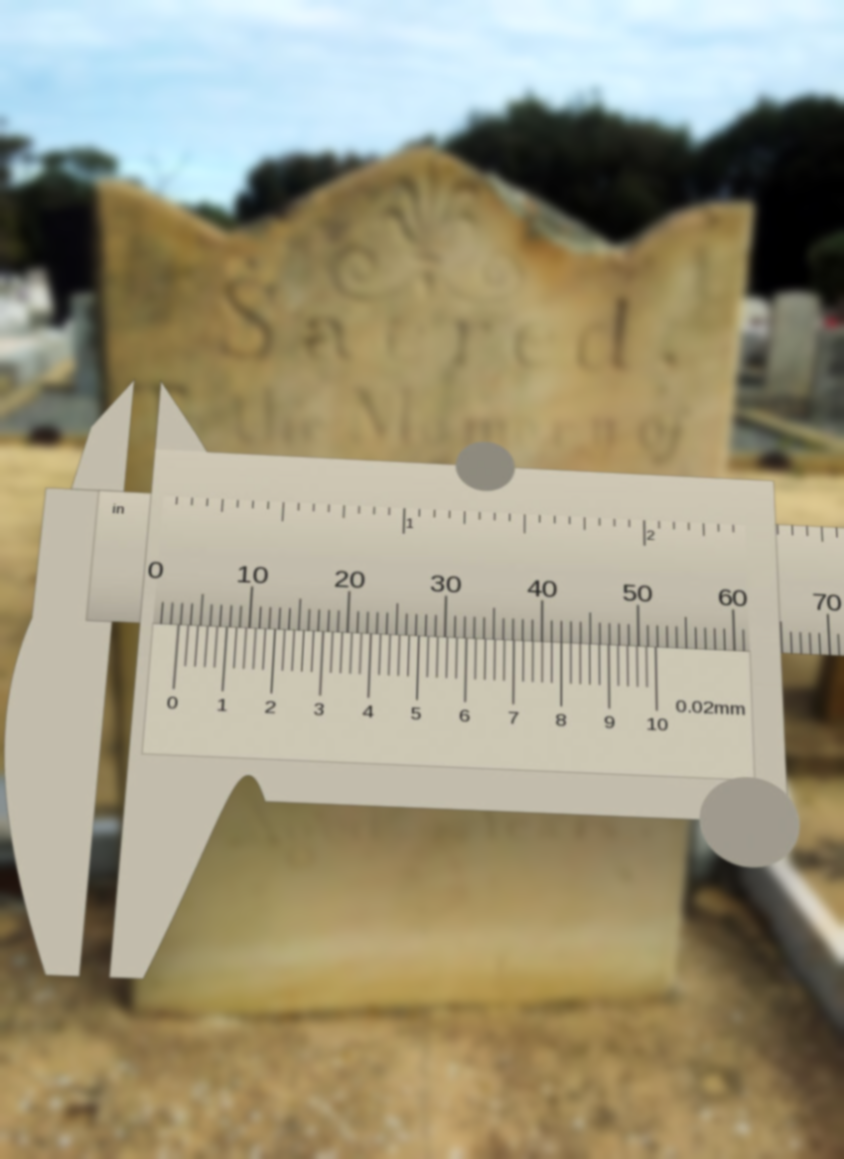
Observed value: {"value": 2.8, "unit": "mm"}
